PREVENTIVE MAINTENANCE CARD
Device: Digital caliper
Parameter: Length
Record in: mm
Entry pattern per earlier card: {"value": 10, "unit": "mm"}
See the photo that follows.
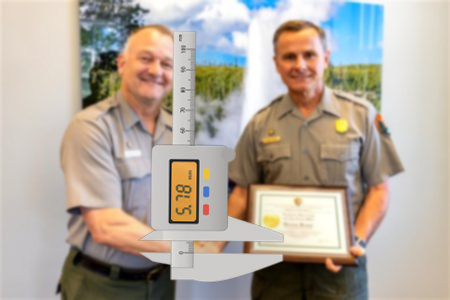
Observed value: {"value": 5.78, "unit": "mm"}
